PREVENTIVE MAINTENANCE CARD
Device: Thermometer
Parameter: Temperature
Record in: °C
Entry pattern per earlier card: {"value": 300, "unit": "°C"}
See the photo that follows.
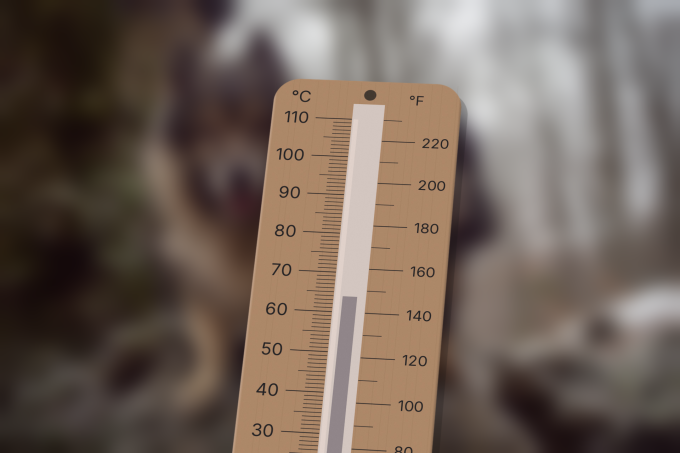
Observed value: {"value": 64, "unit": "°C"}
